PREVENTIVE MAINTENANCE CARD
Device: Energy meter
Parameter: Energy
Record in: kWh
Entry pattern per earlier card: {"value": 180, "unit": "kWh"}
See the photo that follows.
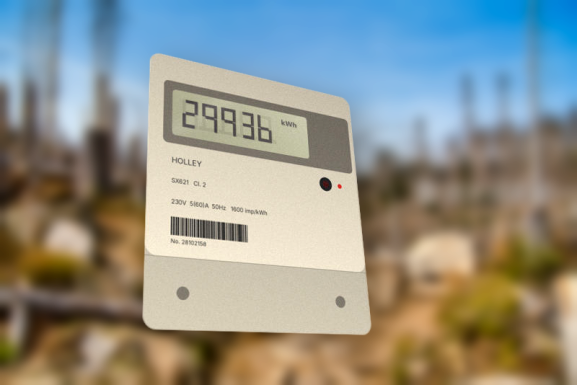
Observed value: {"value": 29936, "unit": "kWh"}
